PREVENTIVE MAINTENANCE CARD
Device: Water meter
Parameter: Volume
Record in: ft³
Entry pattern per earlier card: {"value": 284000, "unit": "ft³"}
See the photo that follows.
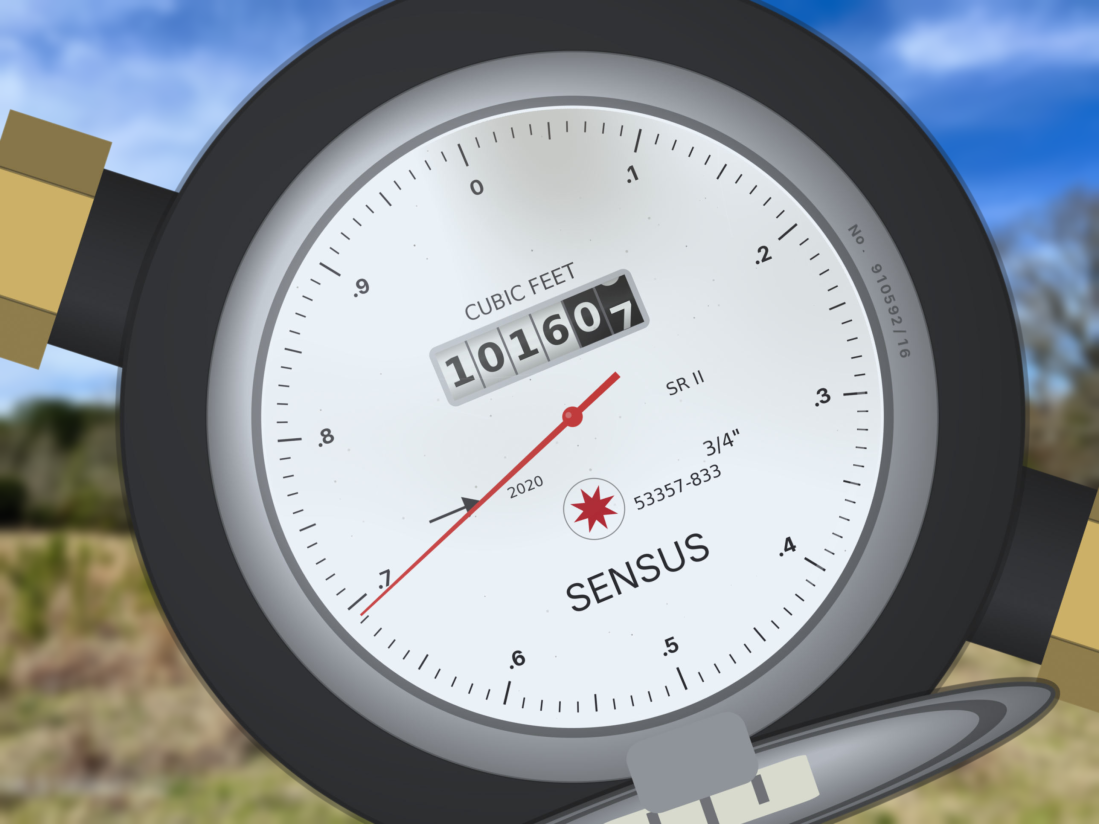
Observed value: {"value": 101606.69, "unit": "ft³"}
